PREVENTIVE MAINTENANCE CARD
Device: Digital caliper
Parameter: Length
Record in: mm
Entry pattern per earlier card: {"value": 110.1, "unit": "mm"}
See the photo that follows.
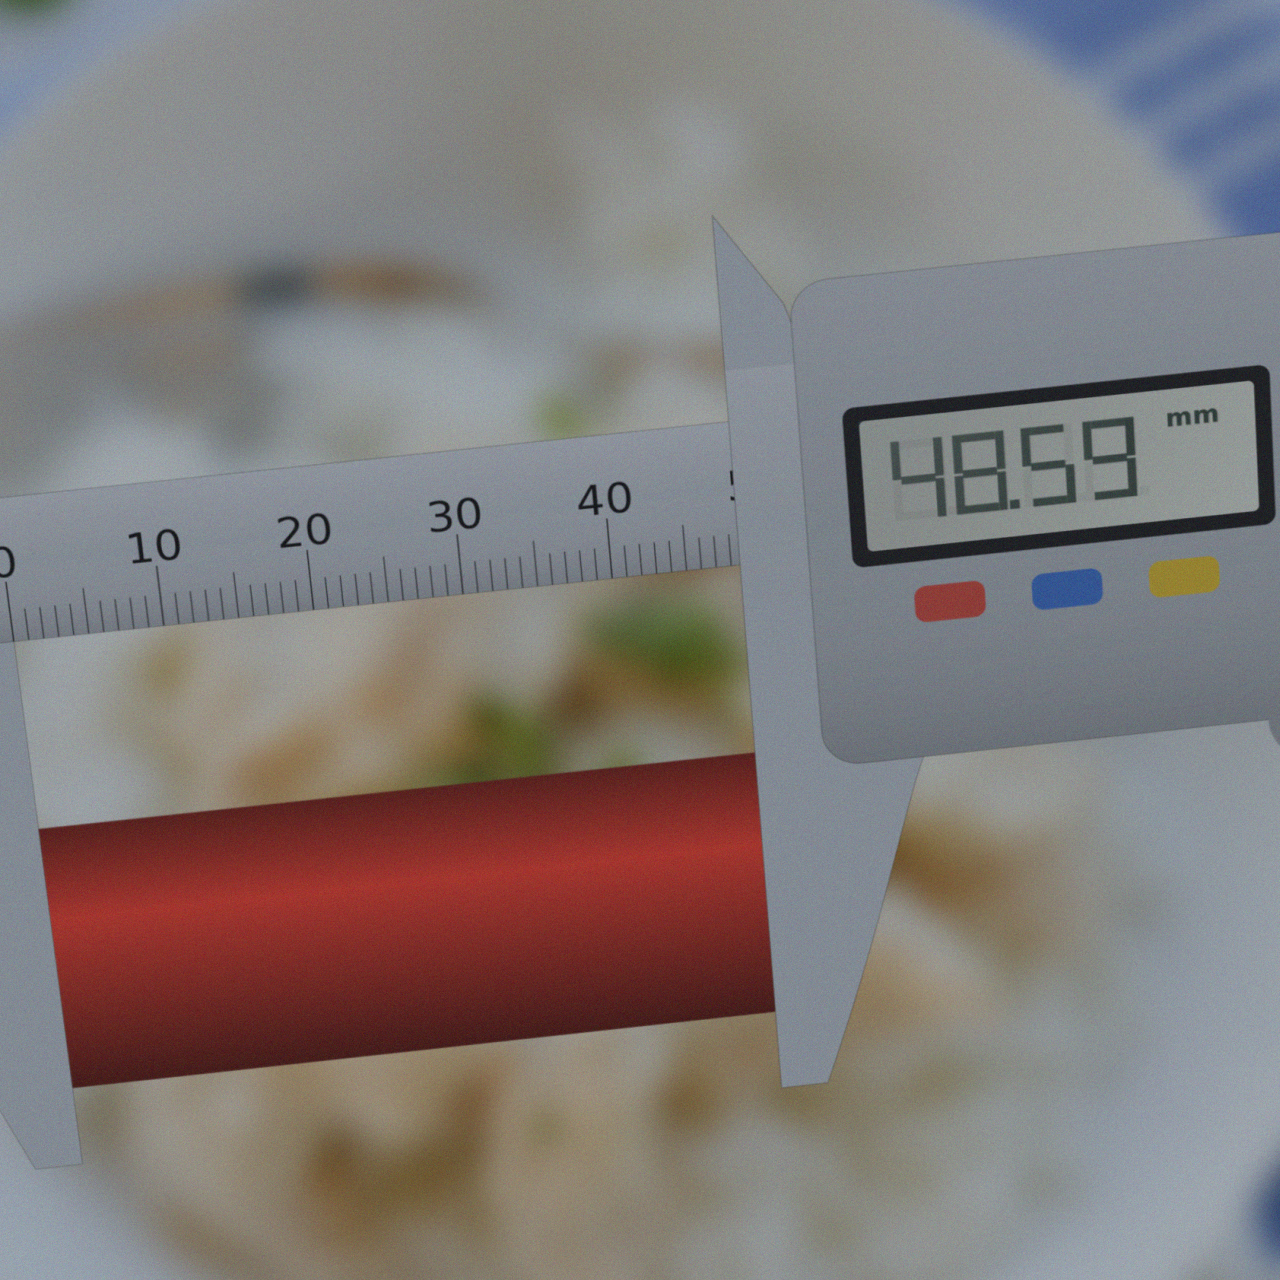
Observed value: {"value": 48.59, "unit": "mm"}
